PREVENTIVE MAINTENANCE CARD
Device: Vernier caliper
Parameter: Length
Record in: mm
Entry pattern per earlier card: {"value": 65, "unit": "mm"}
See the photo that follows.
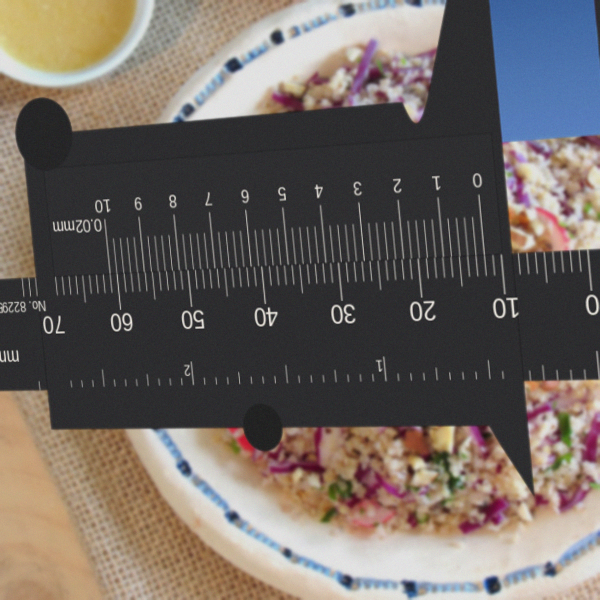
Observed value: {"value": 12.0, "unit": "mm"}
